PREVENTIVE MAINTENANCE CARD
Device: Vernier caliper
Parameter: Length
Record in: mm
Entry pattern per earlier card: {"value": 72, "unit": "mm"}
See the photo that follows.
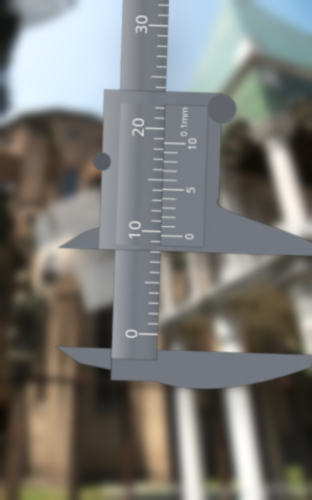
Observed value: {"value": 9.6, "unit": "mm"}
